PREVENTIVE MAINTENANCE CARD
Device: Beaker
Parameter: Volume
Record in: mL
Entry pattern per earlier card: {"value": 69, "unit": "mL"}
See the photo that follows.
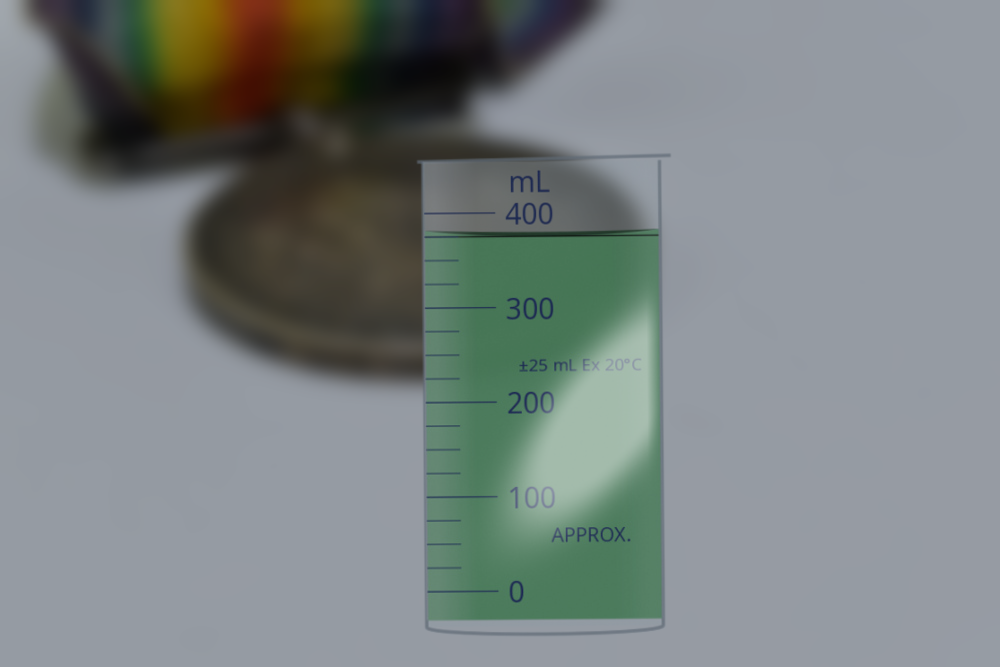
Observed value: {"value": 375, "unit": "mL"}
